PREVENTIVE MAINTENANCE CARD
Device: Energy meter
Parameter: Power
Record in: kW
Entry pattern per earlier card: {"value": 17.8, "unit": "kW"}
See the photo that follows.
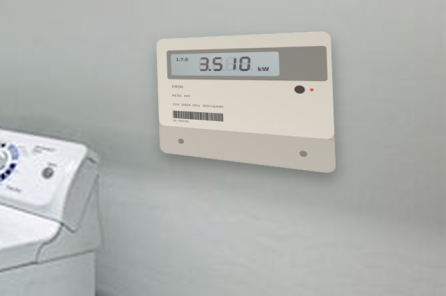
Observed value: {"value": 3.510, "unit": "kW"}
